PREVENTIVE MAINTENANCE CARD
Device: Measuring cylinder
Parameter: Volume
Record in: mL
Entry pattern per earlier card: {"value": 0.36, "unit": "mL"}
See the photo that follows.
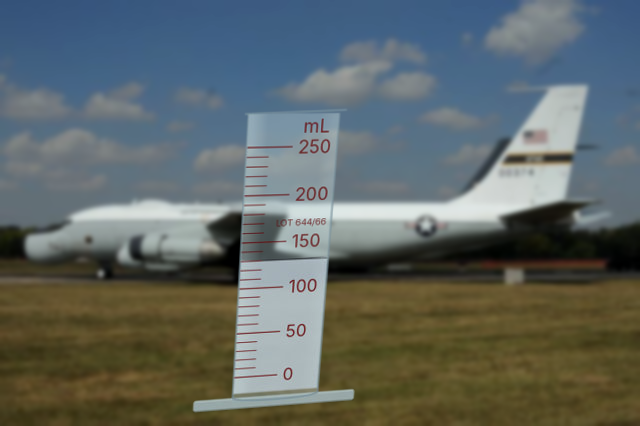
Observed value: {"value": 130, "unit": "mL"}
